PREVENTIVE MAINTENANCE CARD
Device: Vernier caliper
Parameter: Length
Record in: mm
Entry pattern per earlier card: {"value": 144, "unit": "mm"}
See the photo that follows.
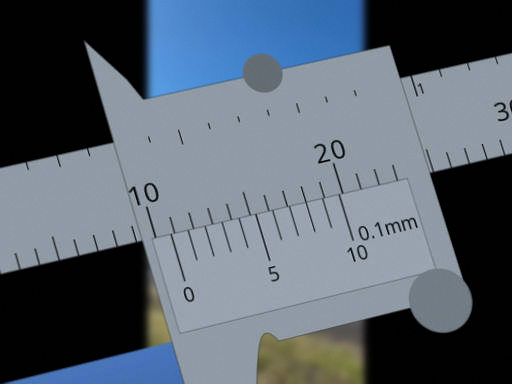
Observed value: {"value": 10.8, "unit": "mm"}
